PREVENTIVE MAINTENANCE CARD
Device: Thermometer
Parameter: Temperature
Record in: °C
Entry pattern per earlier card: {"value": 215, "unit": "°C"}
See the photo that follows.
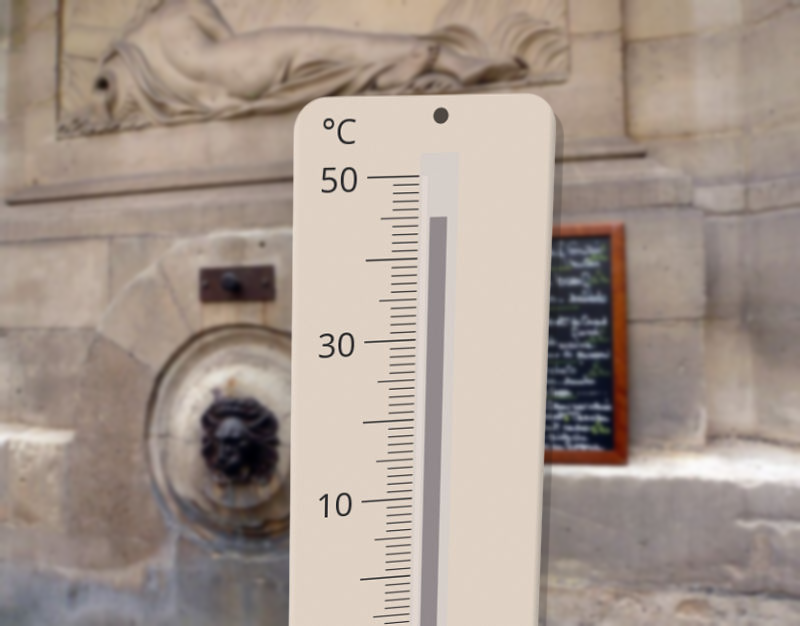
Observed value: {"value": 45, "unit": "°C"}
